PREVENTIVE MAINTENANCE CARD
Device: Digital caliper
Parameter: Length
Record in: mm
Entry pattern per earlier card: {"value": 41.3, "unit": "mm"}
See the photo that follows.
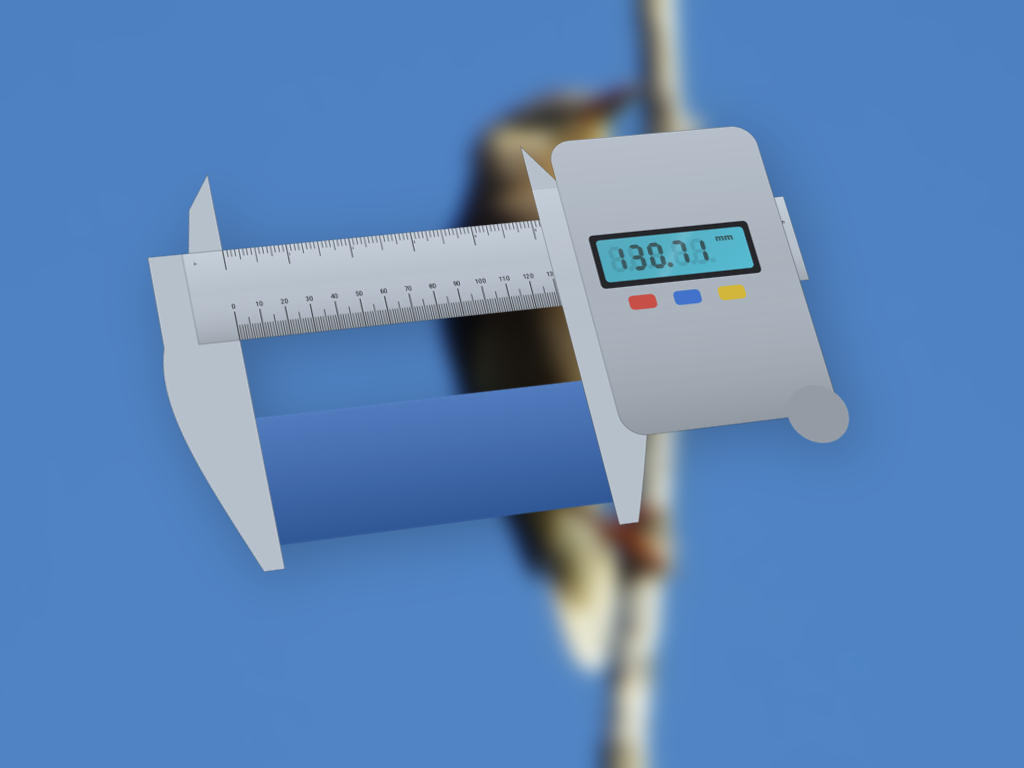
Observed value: {"value": 130.71, "unit": "mm"}
